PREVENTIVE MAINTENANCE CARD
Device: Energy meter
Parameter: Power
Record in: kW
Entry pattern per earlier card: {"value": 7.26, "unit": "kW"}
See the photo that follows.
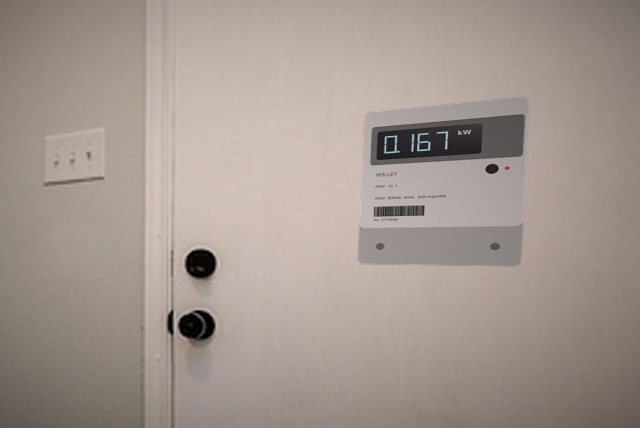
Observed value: {"value": 0.167, "unit": "kW"}
